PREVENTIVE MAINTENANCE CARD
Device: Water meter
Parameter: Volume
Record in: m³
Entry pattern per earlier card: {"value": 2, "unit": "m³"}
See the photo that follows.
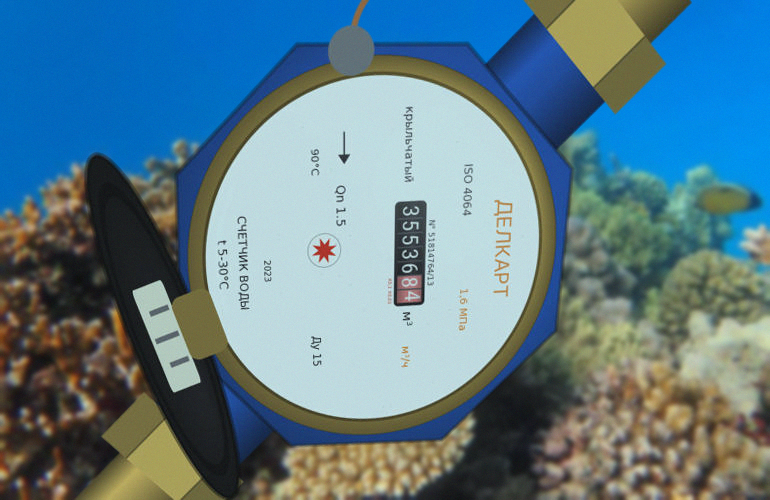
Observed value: {"value": 35536.84, "unit": "m³"}
